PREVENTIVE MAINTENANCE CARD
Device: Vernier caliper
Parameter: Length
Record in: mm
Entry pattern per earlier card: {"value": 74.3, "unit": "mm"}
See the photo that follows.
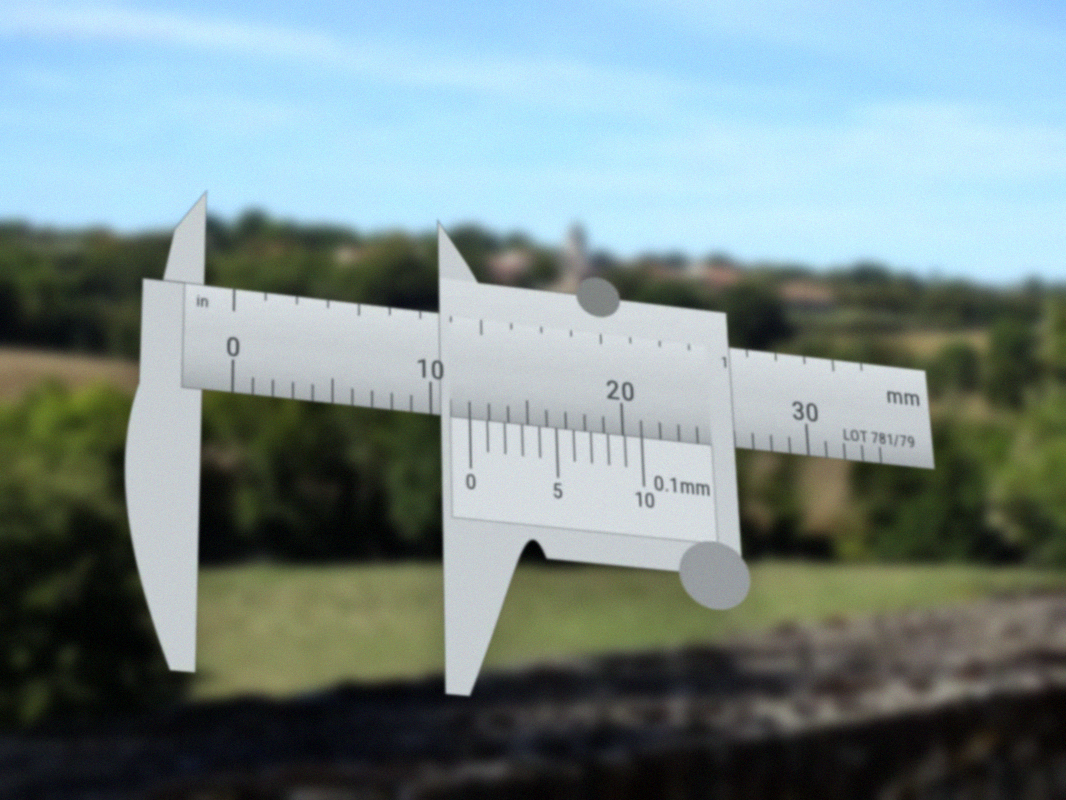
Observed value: {"value": 12.0, "unit": "mm"}
